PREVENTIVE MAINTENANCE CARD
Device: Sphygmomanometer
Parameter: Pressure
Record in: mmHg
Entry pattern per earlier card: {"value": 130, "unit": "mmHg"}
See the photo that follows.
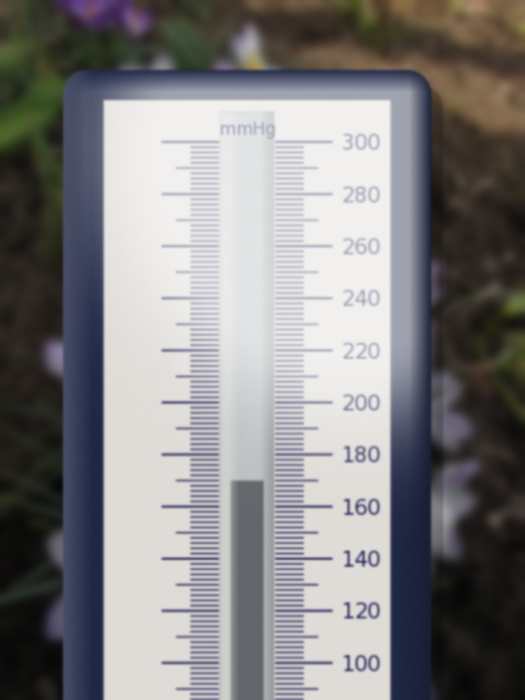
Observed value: {"value": 170, "unit": "mmHg"}
